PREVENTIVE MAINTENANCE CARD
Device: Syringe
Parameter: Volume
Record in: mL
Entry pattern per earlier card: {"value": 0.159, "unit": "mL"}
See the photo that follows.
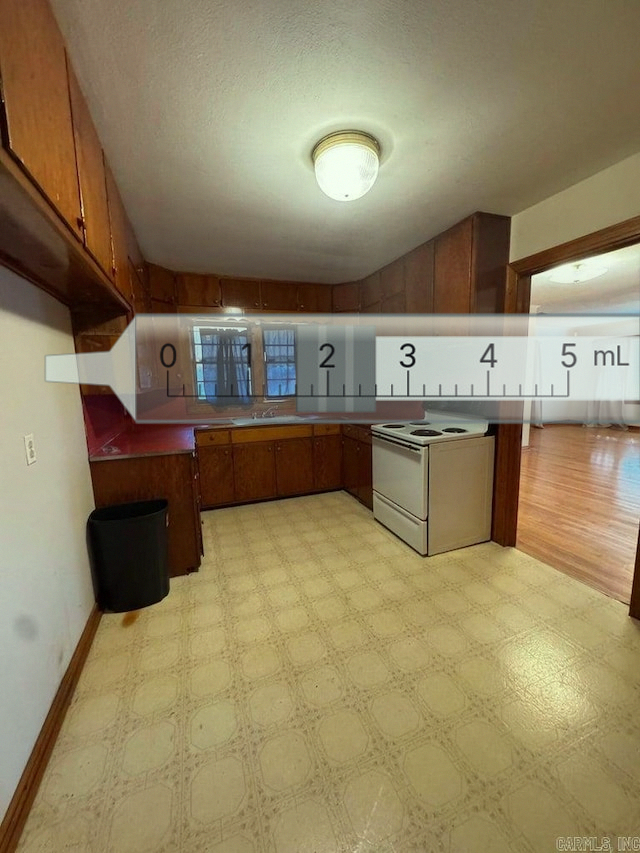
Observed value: {"value": 1.6, "unit": "mL"}
